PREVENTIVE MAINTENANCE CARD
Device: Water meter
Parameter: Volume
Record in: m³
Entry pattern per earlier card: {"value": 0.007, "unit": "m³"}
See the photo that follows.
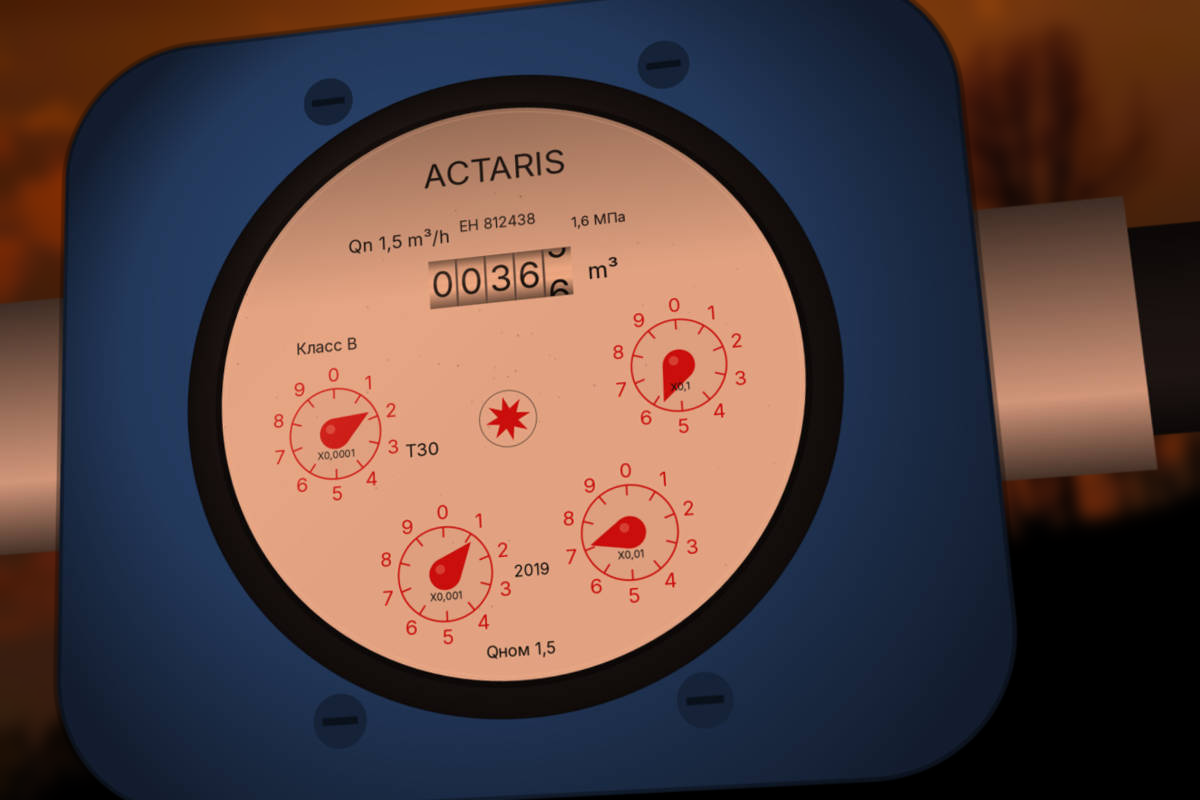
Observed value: {"value": 365.5711, "unit": "m³"}
